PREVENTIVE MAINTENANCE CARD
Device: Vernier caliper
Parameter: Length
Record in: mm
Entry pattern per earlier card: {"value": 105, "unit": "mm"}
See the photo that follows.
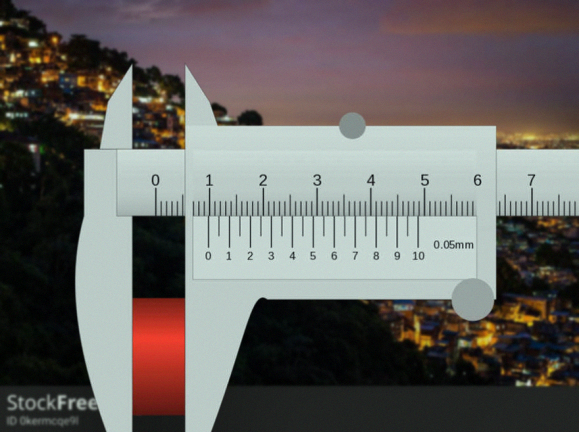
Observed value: {"value": 9.8, "unit": "mm"}
